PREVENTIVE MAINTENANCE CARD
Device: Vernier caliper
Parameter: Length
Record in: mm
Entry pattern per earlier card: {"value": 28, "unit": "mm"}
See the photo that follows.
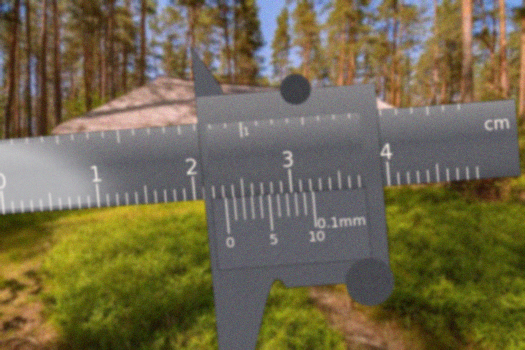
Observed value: {"value": 23.2, "unit": "mm"}
